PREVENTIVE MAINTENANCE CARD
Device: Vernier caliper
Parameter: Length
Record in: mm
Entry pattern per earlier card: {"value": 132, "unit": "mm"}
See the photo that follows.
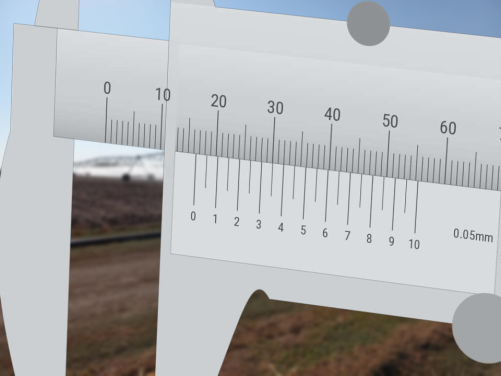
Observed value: {"value": 16.4, "unit": "mm"}
